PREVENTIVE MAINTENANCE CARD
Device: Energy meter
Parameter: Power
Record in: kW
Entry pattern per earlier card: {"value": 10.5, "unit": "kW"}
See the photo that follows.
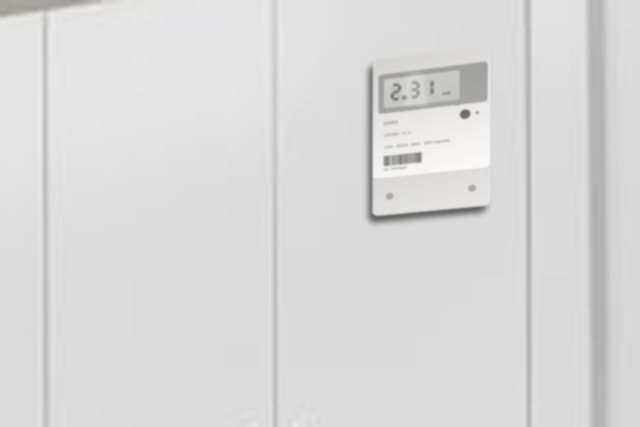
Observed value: {"value": 2.31, "unit": "kW"}
